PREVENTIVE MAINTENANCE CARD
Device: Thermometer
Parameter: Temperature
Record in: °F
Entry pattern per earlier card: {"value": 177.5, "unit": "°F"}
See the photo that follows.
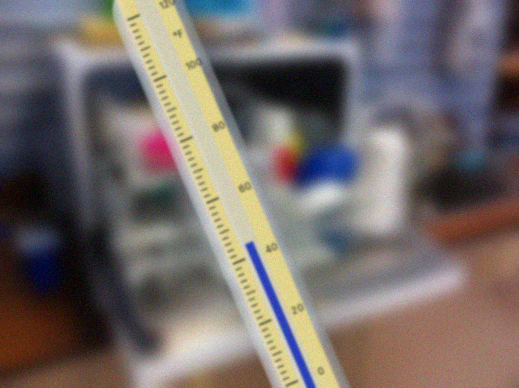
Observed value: {"value": 44, "unit": "°F"}
